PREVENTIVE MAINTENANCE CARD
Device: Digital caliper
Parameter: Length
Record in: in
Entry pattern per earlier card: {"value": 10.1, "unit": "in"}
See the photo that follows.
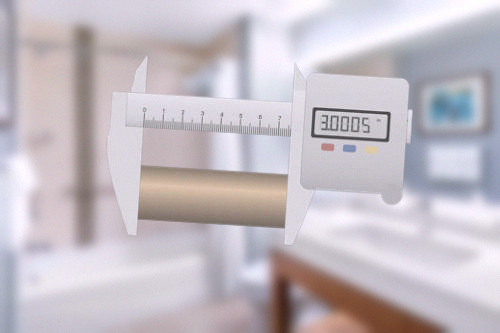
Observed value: {"value": 3.0005, "unit": "in"}
